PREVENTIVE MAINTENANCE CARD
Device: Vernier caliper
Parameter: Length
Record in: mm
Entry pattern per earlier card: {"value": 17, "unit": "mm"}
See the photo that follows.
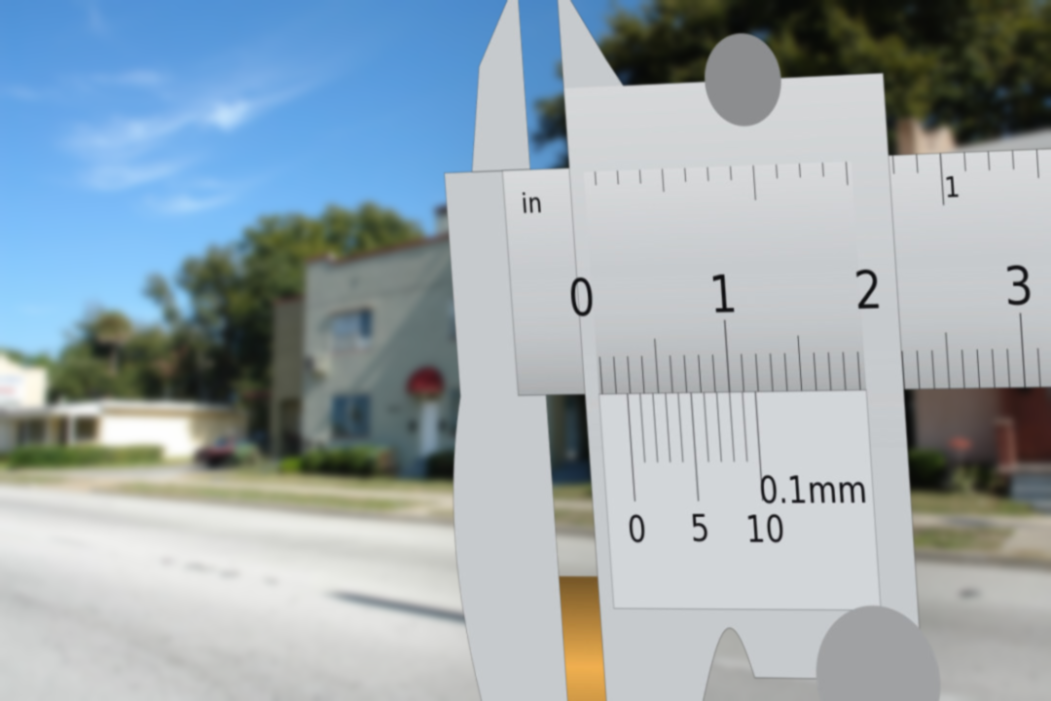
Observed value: {"value": 2.8, "unit": "mm"}
